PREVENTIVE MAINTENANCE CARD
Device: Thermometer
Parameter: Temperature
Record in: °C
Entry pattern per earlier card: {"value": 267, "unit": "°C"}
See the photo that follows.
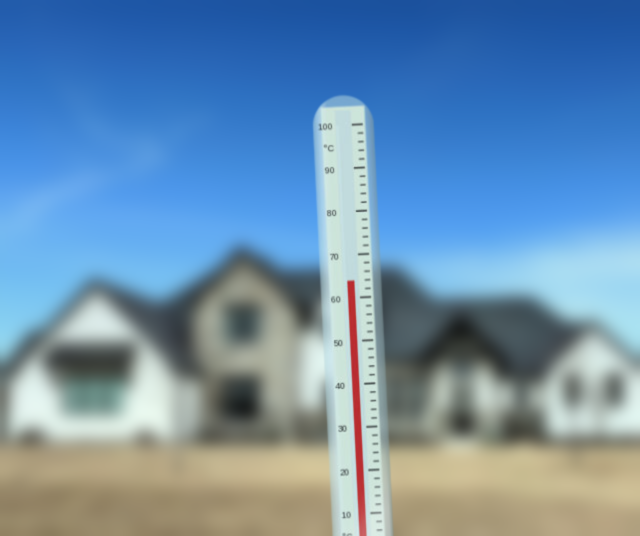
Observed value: {"value": 64, "unit": "°C"}
